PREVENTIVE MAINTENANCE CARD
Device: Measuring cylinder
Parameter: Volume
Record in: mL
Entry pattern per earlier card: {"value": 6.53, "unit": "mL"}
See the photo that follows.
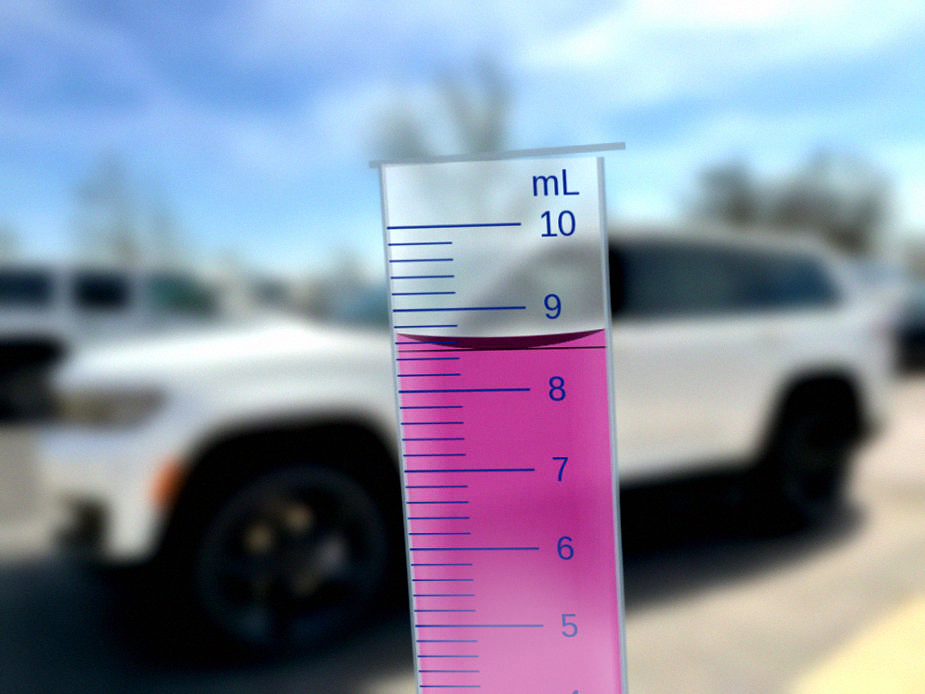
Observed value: {"value": 8.5, "unit": "mL"}
